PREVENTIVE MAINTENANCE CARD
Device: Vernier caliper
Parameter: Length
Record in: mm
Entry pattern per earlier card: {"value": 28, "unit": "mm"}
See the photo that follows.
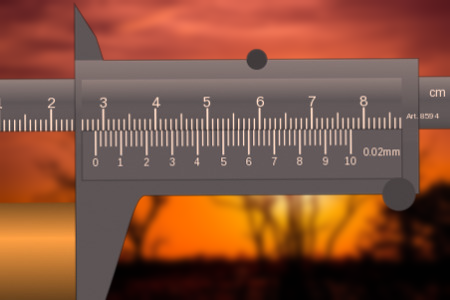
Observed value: {"value": 28.5, "unit": "mm"}
